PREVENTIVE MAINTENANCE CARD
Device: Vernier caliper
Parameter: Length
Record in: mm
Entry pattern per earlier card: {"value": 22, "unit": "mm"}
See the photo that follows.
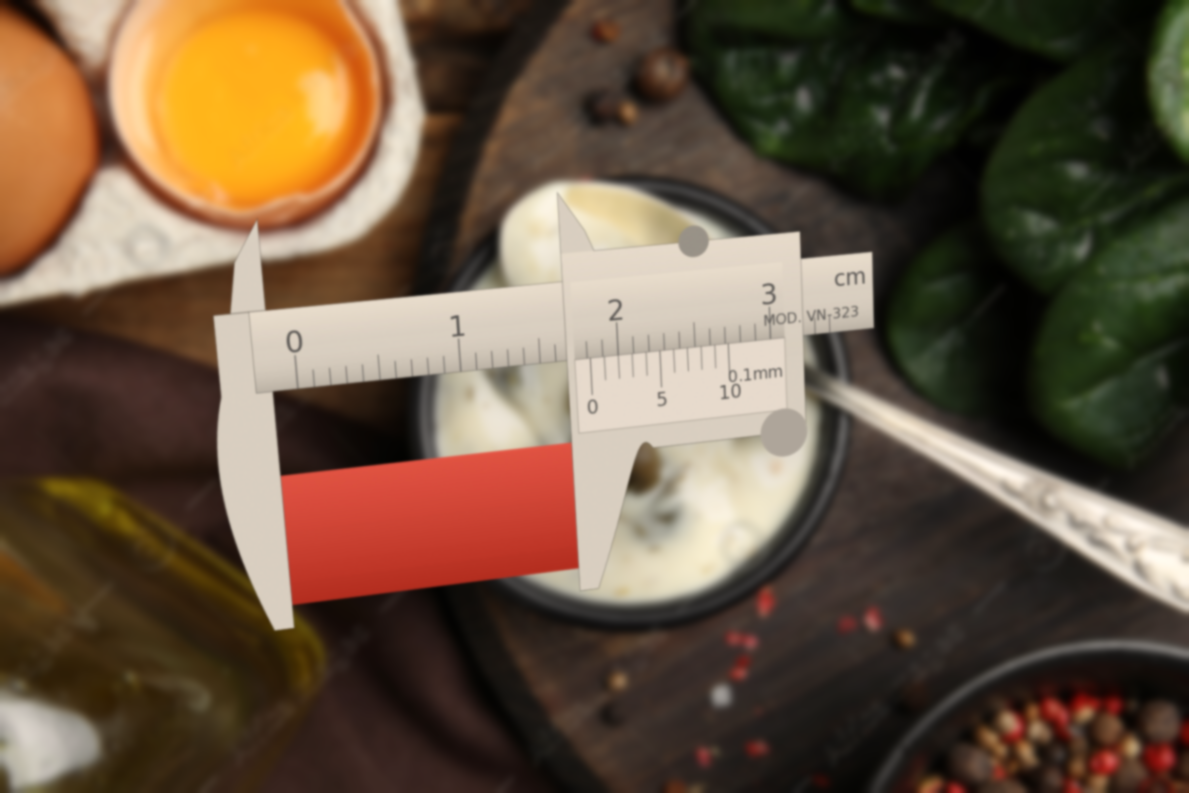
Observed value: {"value": 18.2, "unit": "mm"}
